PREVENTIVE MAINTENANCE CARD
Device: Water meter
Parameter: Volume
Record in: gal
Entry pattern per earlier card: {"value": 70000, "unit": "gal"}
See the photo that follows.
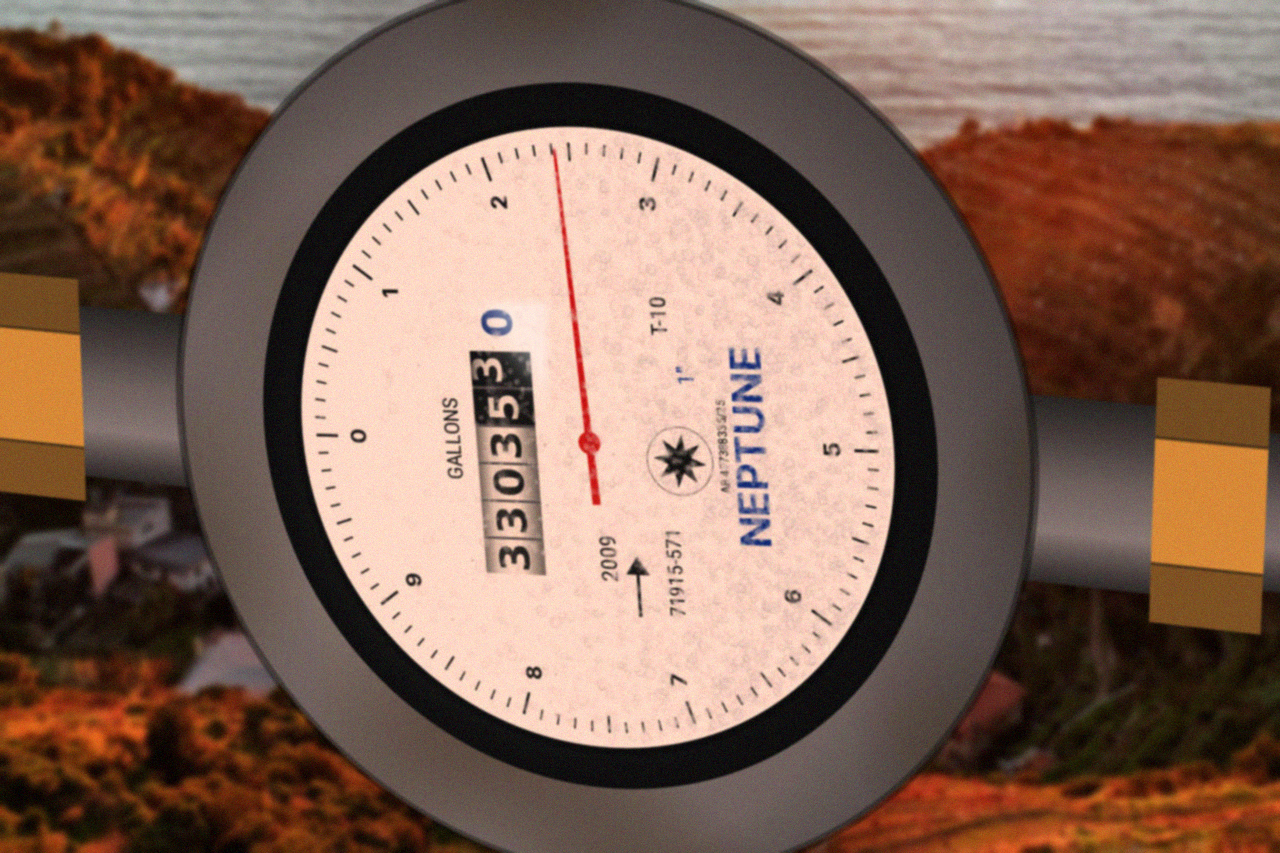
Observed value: {"value": 3303532.4, "unit": "gal"}
